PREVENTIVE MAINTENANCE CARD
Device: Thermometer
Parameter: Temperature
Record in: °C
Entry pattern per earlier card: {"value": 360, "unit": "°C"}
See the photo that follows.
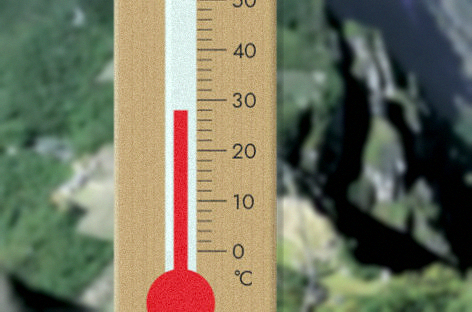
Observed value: {"value": 28, "unit": "°C"}
